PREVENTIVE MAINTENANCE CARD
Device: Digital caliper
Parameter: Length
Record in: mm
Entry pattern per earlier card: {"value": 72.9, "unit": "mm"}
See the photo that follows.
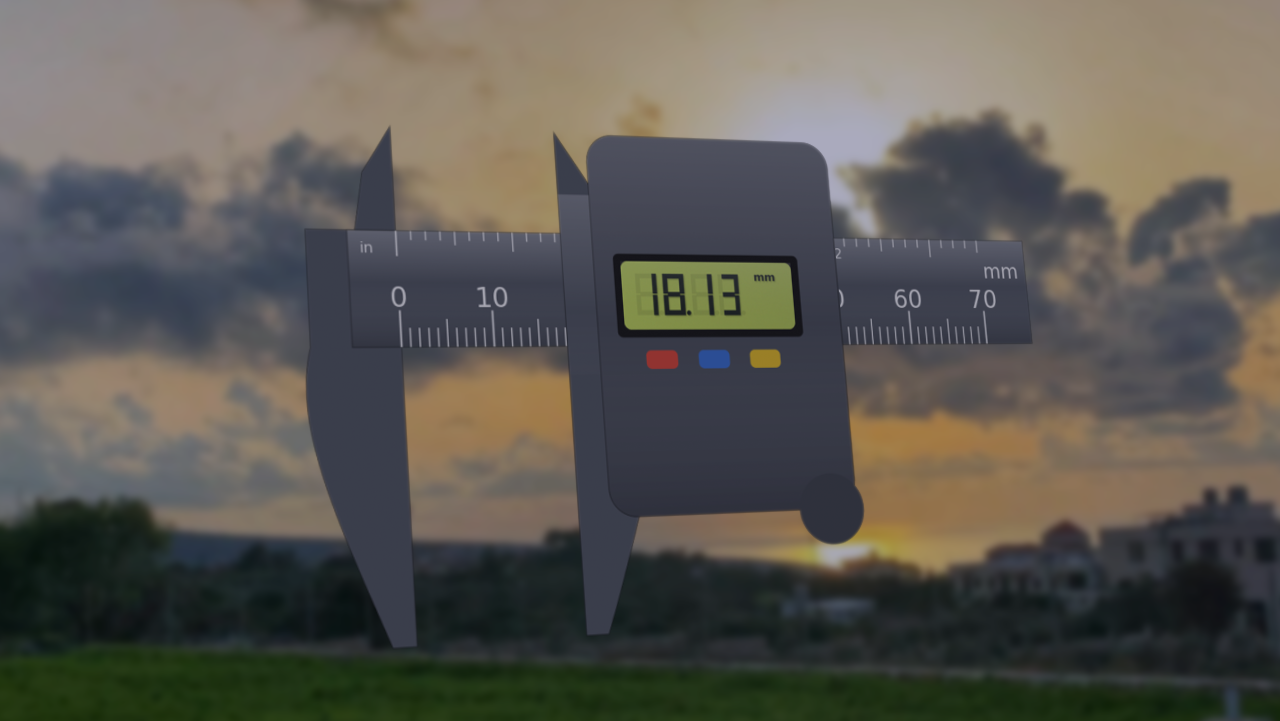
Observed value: {"value": 18.13, "unit": "mm"}
